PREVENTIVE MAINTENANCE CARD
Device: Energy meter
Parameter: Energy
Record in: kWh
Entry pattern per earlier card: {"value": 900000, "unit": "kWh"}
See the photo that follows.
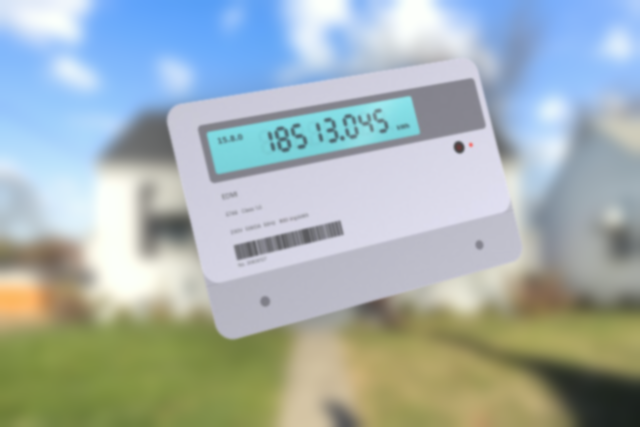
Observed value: {"value": 18513.045, "unit": "kWh"}
